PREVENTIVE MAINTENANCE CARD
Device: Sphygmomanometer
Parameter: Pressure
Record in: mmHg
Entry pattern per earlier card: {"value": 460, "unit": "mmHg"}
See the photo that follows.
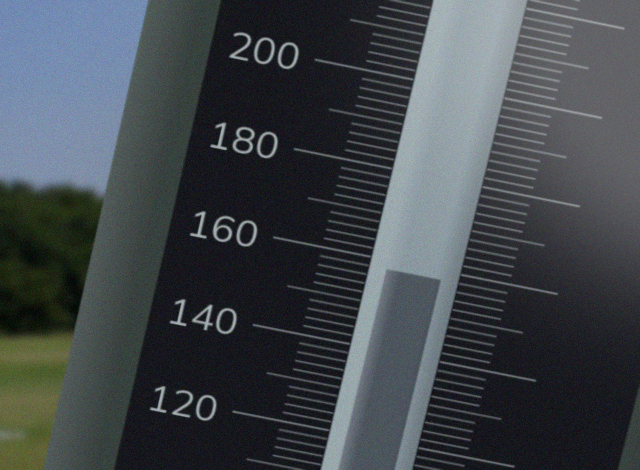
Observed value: {"value": 158, "unit": "mmHg"}
